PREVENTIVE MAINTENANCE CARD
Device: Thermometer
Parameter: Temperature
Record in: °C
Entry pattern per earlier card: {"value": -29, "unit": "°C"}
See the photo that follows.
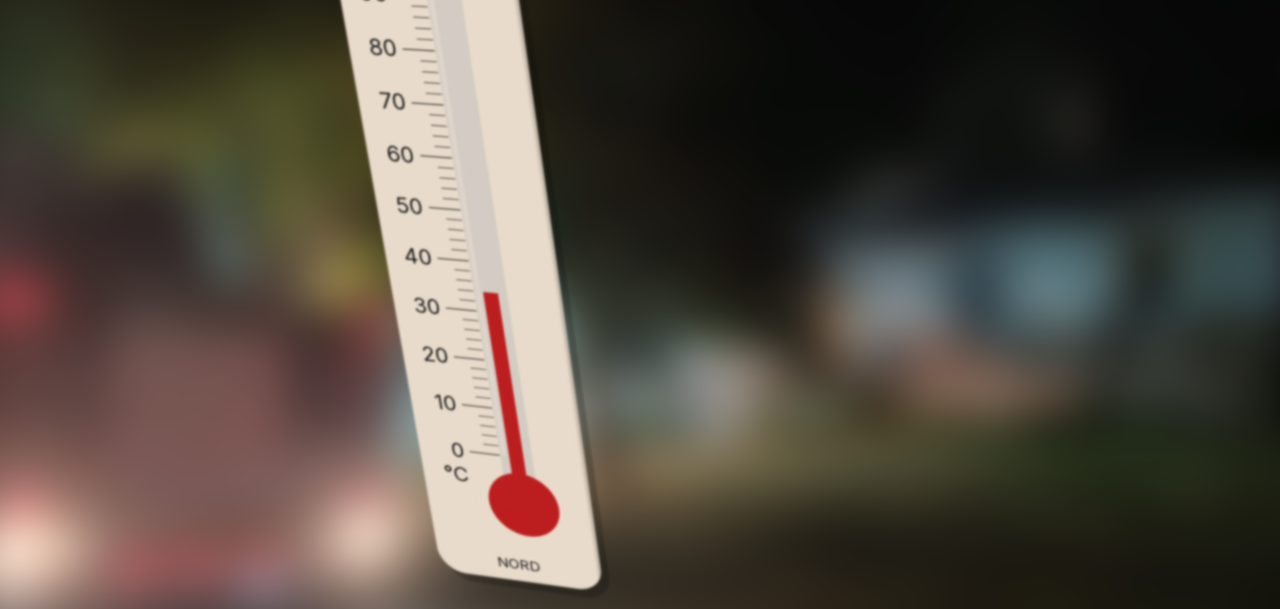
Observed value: {"value": 34, "unit": "°C"}
